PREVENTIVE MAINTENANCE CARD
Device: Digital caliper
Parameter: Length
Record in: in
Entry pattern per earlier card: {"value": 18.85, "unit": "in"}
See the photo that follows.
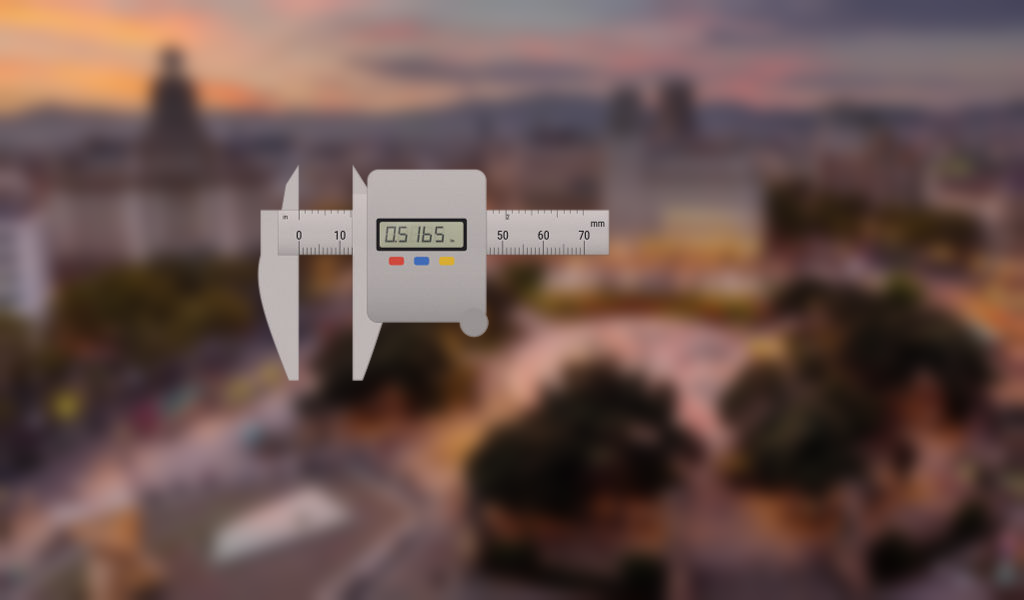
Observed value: {"value": 0.5165, "unit": "in"}
